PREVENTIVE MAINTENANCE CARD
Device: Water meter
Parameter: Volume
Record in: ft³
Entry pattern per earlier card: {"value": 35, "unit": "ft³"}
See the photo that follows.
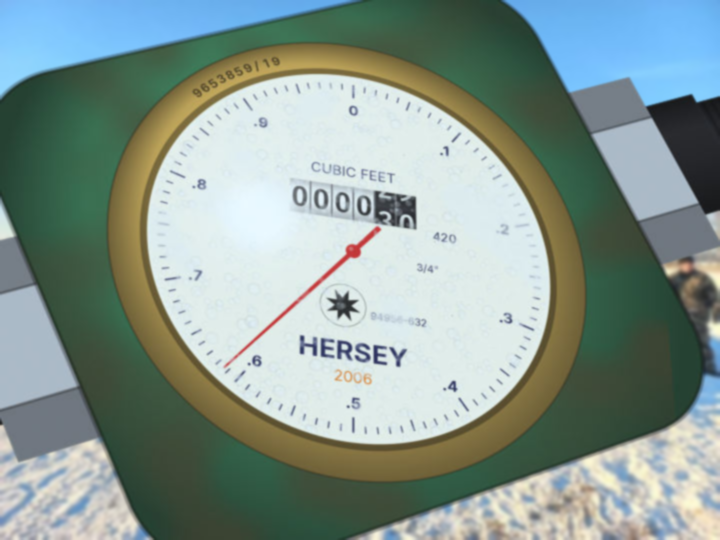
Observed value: {"value": 29.61, "unit": "ft³"}
